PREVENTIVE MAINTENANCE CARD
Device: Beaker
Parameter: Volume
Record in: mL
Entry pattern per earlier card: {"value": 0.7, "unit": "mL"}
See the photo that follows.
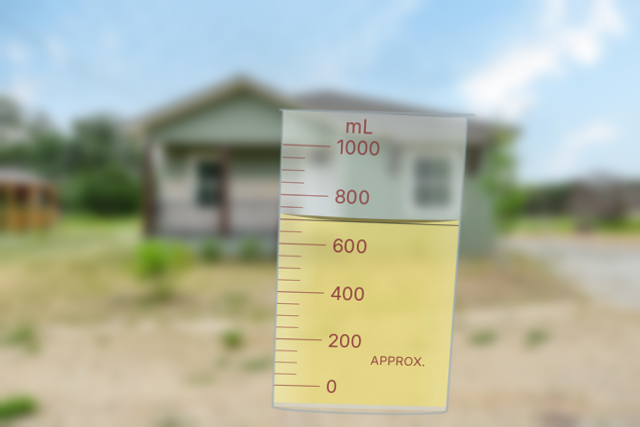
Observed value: {"value": 700, "unit": "mL"}
